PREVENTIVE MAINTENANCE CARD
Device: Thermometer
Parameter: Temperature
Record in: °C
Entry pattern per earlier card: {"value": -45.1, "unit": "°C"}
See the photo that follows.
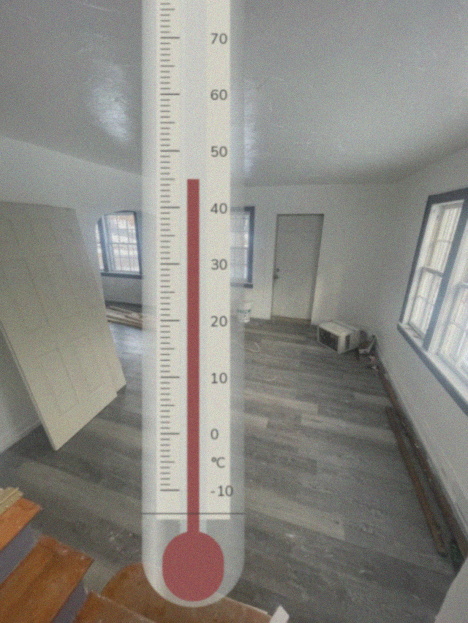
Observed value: {"value": 45, "unit": "°C"}
